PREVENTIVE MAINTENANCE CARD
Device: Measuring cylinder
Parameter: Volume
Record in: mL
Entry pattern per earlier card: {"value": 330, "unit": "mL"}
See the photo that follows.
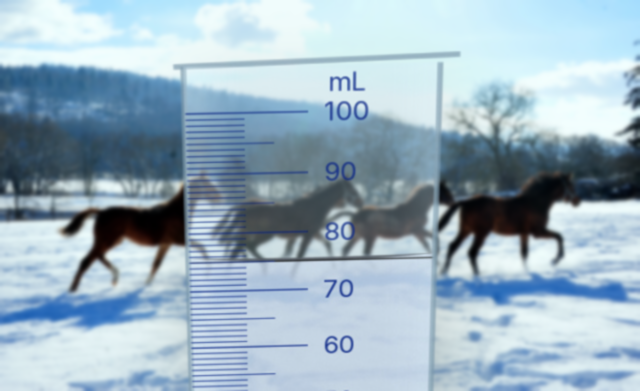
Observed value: {"value": 75, "unit": "mL"}
